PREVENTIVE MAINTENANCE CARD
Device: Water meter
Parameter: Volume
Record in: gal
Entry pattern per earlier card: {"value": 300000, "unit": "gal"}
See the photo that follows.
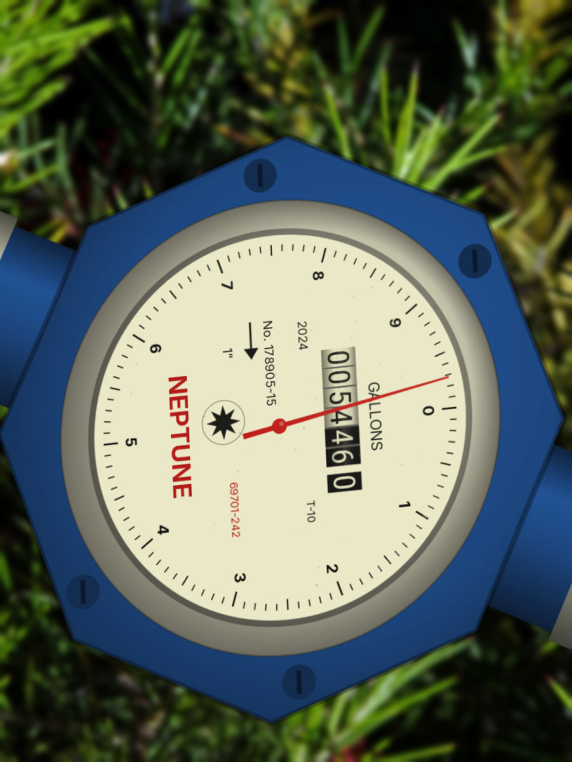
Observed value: {"value": 54459.7, "unit": "gal"}
